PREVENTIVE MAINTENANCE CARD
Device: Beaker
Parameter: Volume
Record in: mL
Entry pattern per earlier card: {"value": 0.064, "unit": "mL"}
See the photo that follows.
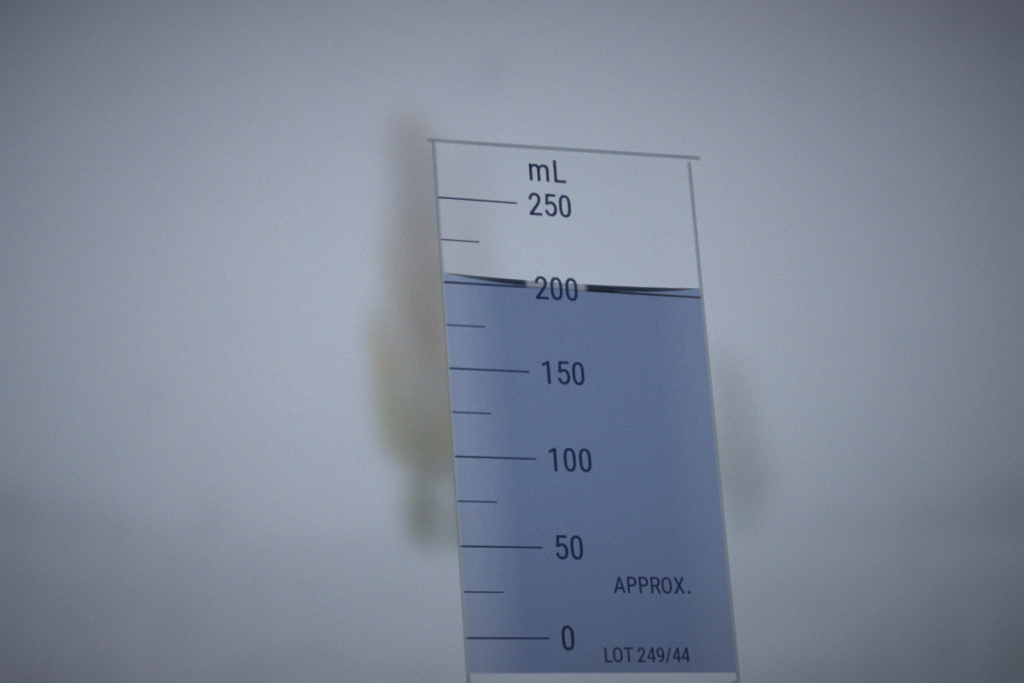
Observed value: {"value": 200, "unit": "mL"}
